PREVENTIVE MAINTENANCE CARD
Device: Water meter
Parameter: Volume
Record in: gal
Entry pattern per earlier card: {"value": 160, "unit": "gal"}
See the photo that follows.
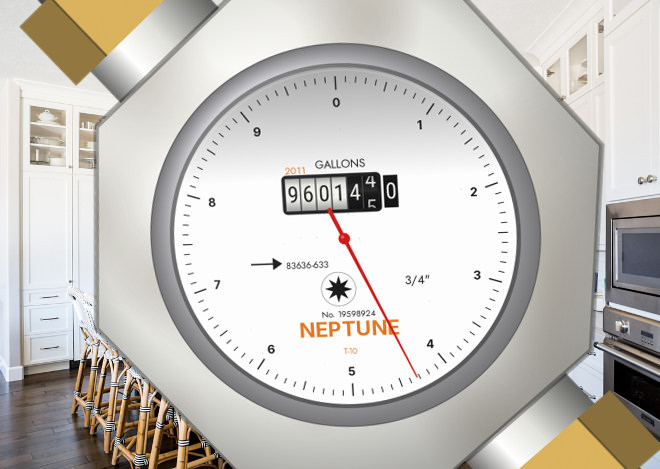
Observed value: {"value": 9601444.3, "unit": "gal"}
